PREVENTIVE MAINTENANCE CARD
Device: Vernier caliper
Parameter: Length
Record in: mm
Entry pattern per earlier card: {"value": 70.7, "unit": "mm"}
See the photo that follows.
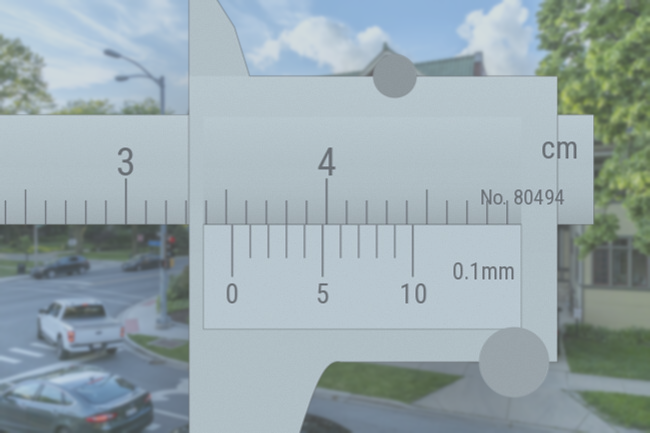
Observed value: {"value": 35.3, "unit": "mm"}
